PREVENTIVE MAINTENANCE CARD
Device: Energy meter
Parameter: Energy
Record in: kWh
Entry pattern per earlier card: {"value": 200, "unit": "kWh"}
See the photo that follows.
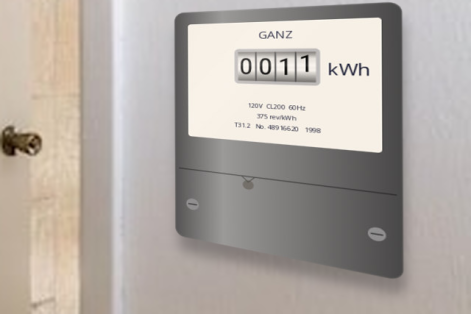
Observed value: {"value": 11, "unit": "kWh"}
